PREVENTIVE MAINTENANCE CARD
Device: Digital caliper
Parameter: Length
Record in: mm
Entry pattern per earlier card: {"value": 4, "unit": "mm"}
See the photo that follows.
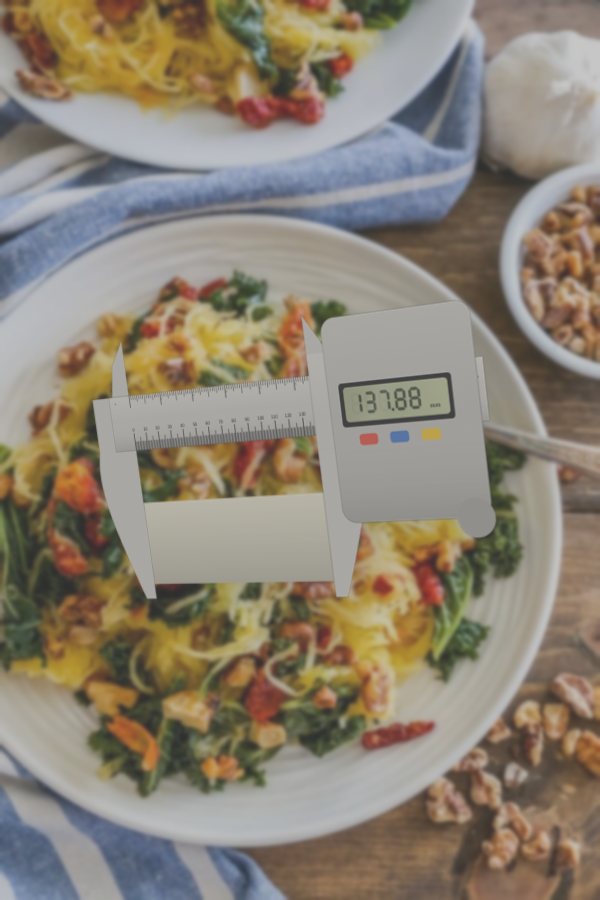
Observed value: {"value": 137.88, "unit": "mm"}
